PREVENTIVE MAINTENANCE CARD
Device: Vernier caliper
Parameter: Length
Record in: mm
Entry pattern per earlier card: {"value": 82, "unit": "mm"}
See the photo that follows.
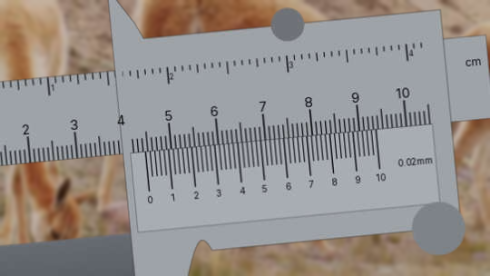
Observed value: {"value": 44.5, "unit": "mm"}
